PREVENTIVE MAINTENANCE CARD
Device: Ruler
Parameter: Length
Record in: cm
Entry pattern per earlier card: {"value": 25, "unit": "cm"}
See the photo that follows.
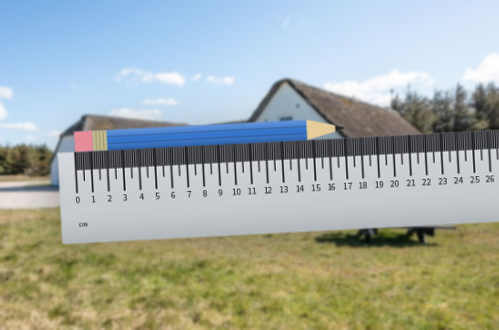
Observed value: {"value": 17, "unit": "cm"}
